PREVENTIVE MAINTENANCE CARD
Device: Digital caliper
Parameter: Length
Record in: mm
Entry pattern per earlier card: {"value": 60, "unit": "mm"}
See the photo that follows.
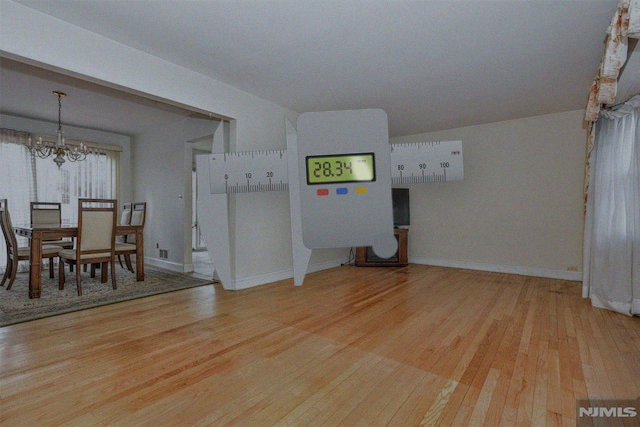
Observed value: {"value": 28.34, "unit": "mm"}
